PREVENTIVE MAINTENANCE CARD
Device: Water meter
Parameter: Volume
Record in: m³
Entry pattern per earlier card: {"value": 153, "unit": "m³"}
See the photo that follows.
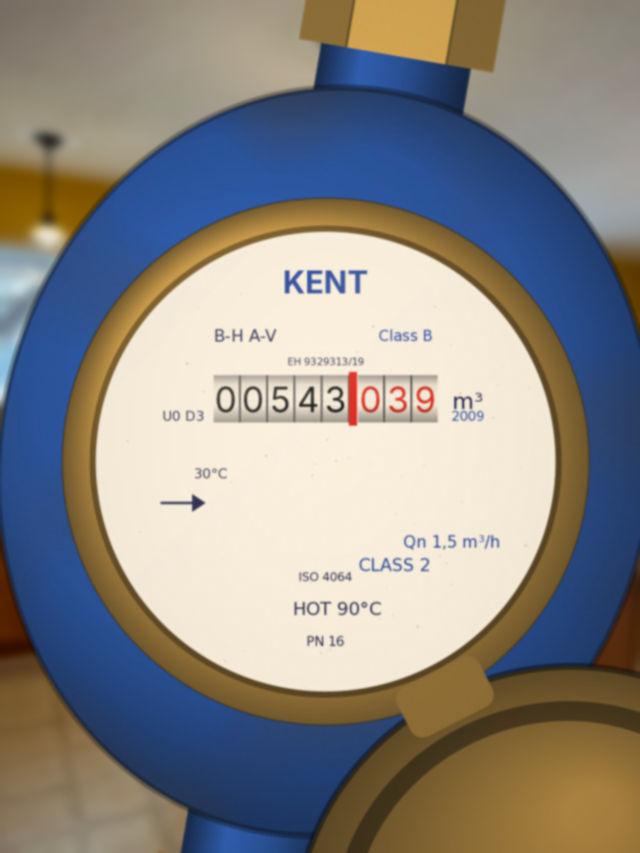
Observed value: {"value": 543.039, "unit": "m³"}
